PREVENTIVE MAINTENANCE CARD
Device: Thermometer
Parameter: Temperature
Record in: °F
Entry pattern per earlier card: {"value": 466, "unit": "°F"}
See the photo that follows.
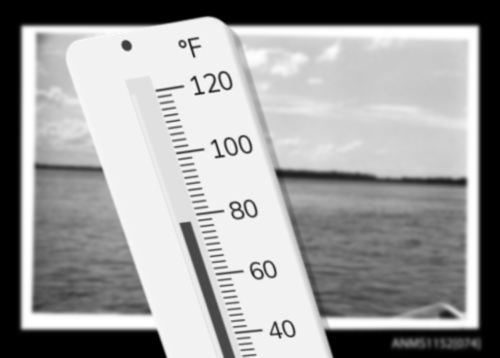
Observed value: {"value": 78, "unit": "°F"}
